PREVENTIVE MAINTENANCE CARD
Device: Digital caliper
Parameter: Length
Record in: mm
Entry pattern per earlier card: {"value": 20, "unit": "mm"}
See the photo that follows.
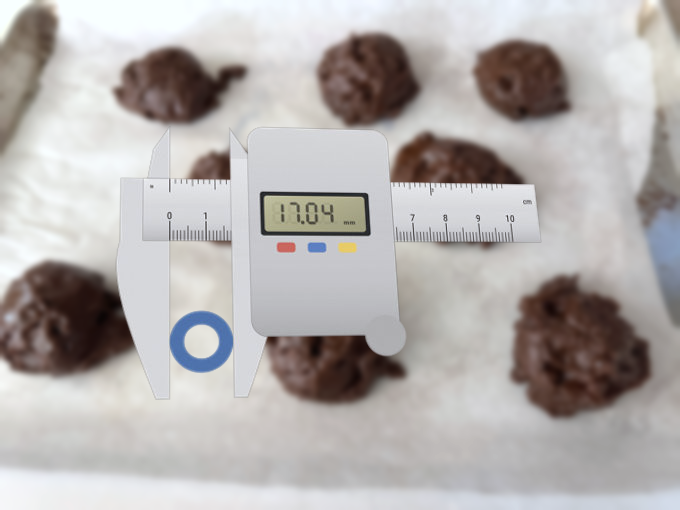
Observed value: {"value": 17.04, "unit": "mm"}
